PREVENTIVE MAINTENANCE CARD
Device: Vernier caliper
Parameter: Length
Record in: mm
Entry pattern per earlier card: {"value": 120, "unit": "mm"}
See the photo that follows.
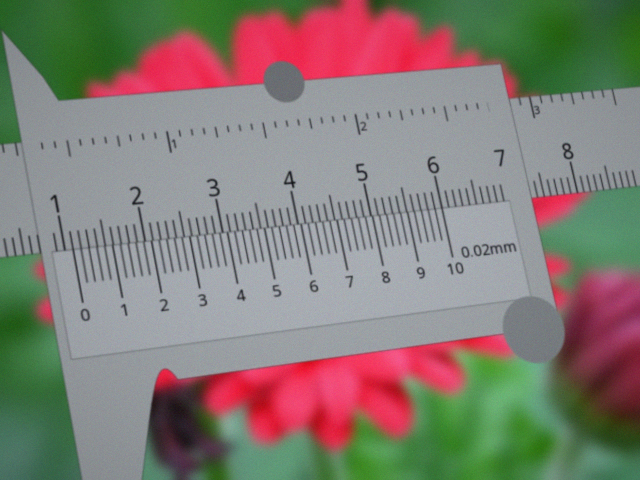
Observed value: {"value": 11.0, "unit": "mm"}
